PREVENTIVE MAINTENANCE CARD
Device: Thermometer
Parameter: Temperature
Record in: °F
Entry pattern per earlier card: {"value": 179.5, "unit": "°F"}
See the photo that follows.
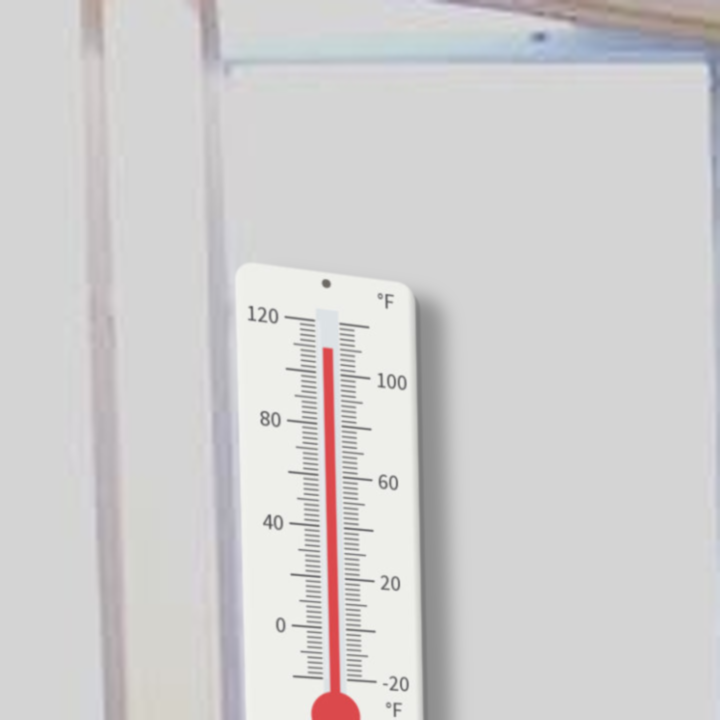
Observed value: {"value": 110, "unit": "°F"}
